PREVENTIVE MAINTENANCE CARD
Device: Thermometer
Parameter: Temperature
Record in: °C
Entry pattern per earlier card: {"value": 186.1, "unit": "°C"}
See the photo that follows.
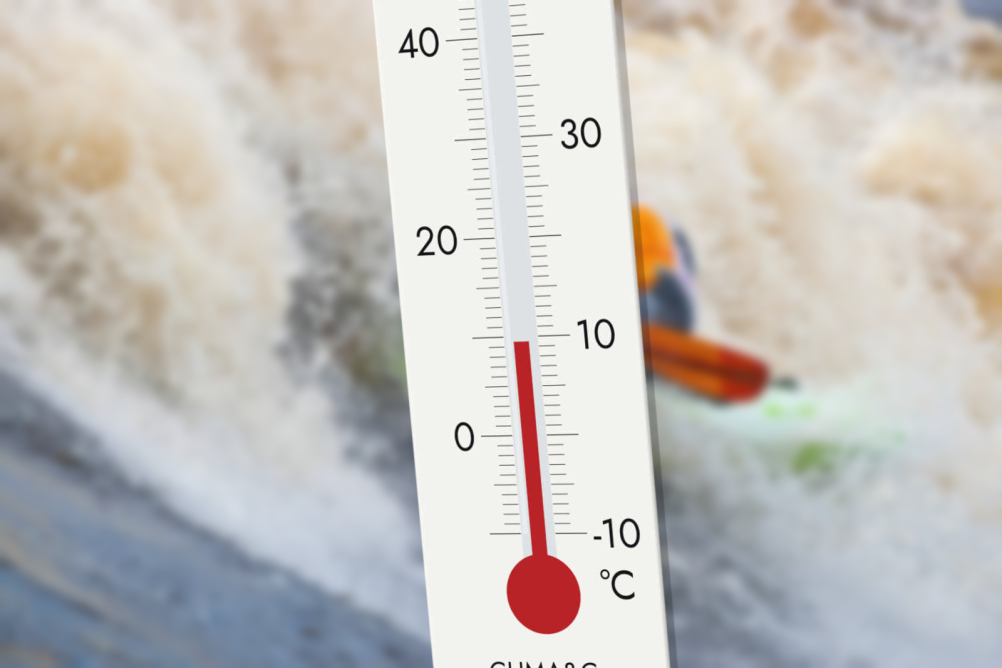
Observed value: {"value": 9.5, "unit": "°C"}
